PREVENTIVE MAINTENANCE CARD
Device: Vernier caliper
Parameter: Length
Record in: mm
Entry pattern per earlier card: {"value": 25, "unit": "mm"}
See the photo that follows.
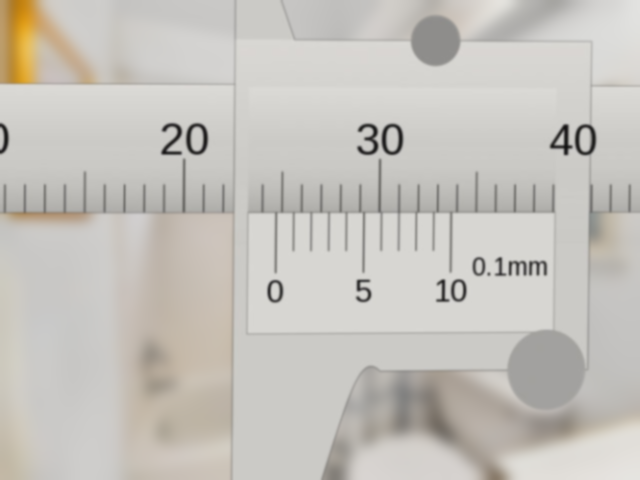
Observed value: {"value": 24.7, "unit": "mm"}
